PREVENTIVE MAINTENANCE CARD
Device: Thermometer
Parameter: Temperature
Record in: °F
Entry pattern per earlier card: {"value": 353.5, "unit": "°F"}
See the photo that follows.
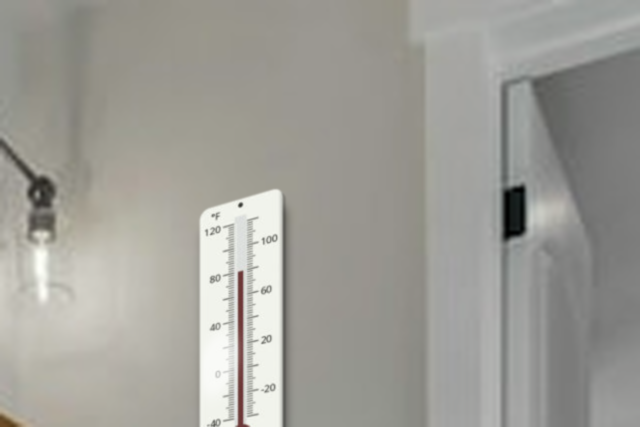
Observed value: {"value": 80, "unit": "°F"}
